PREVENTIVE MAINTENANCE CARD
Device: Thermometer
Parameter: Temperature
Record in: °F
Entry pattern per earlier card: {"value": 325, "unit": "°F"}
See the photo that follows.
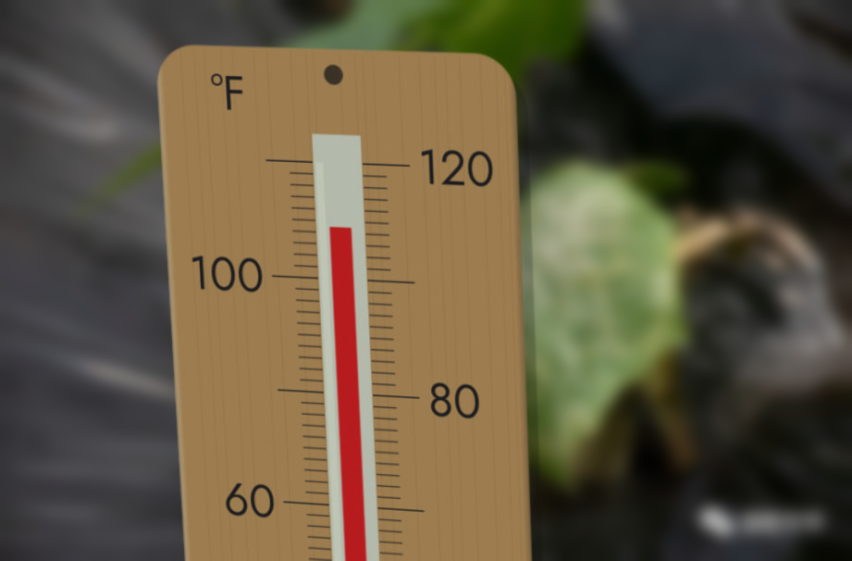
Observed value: {"value": 109, "unit": "°F"}
